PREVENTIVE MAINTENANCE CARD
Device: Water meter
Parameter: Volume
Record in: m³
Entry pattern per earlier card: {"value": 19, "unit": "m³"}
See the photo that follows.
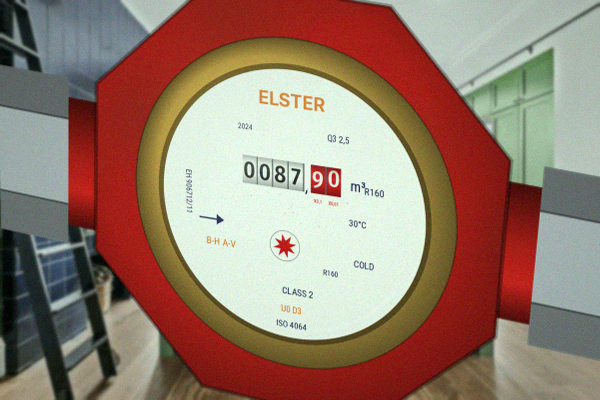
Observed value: {"value": 87.90, "unit": "m³"}
